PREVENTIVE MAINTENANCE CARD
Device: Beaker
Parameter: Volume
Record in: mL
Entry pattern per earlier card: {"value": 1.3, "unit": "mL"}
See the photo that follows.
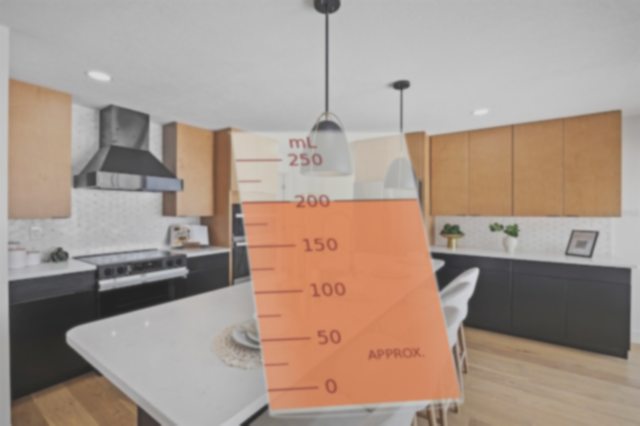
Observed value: {"value": 200, "unit": "mL"}
